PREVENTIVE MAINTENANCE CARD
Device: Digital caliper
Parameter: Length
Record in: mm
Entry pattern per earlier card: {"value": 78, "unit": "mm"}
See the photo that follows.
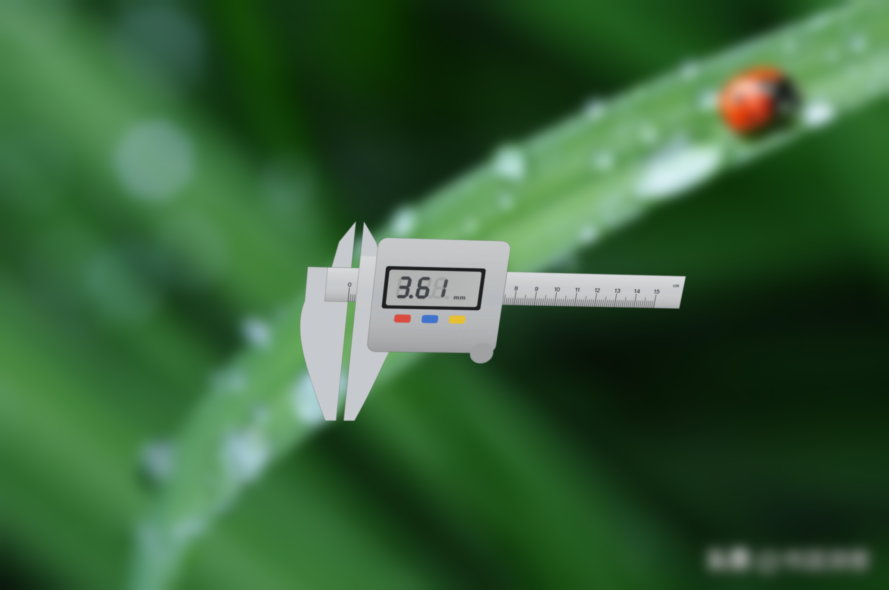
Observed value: {"value": 3.61, "unit": "mm"}
